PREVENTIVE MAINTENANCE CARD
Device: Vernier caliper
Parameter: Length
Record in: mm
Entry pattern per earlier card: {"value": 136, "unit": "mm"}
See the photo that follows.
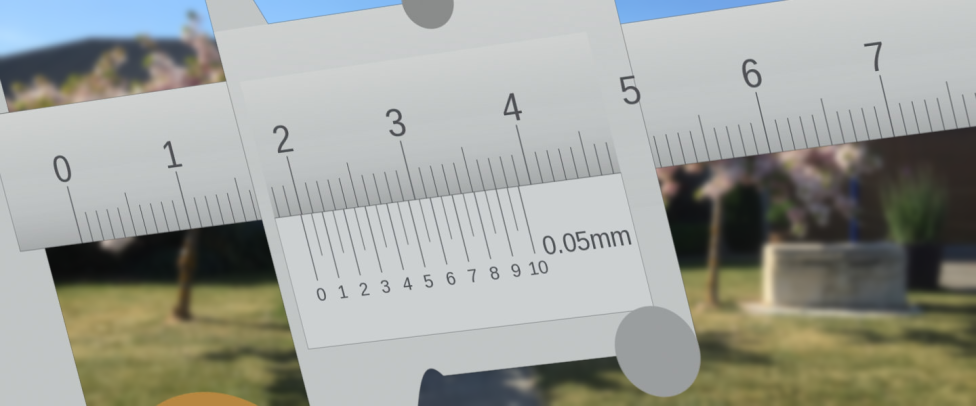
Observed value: {"value": 19.9, "unit": "mm"}
